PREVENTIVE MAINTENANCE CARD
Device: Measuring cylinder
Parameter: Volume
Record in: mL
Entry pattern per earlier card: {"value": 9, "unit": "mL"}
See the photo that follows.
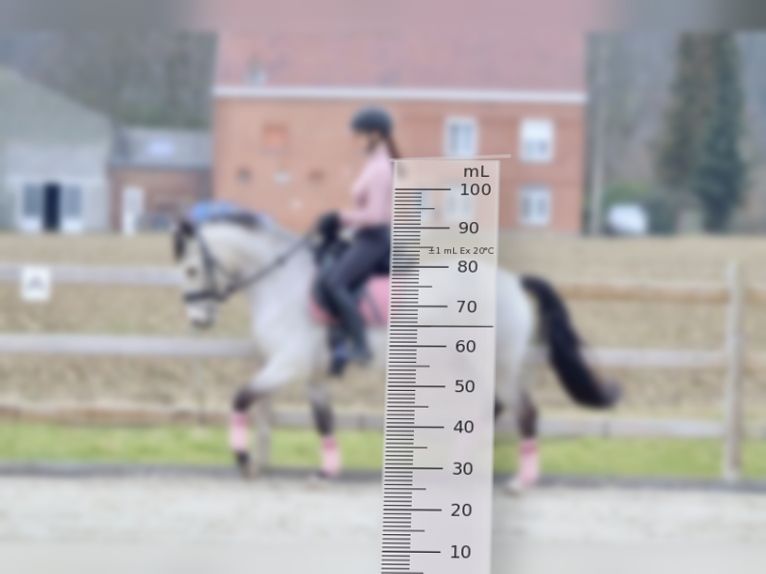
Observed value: {"value": 65, "unit": "mL"}
